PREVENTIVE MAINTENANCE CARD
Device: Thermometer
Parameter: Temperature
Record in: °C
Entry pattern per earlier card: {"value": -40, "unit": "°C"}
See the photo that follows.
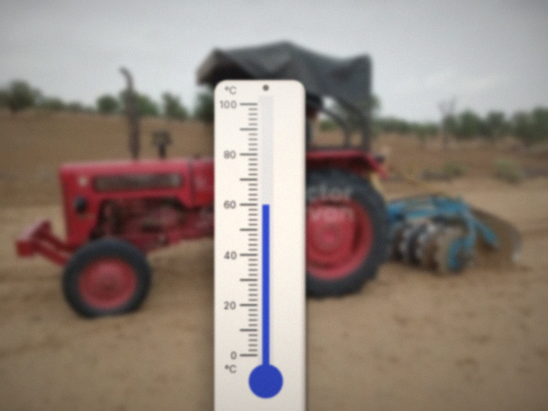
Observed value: {"value": 60, "unit": "°C"}
